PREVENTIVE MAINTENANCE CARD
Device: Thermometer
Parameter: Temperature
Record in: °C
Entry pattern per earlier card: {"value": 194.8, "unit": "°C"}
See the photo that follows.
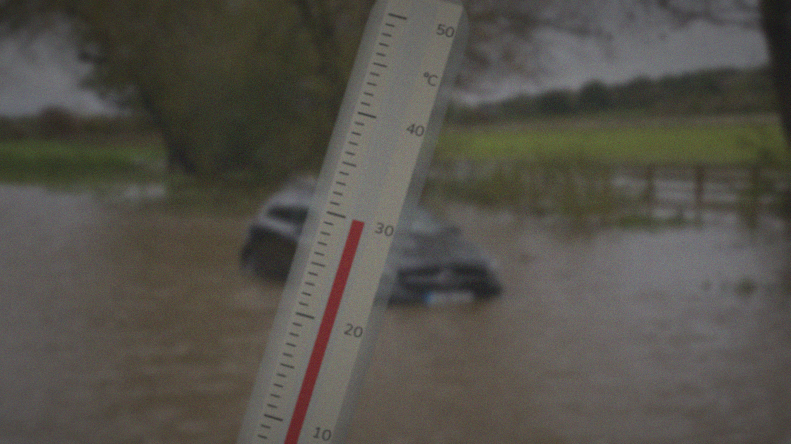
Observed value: {"value": 30, "unit": "°C"}
